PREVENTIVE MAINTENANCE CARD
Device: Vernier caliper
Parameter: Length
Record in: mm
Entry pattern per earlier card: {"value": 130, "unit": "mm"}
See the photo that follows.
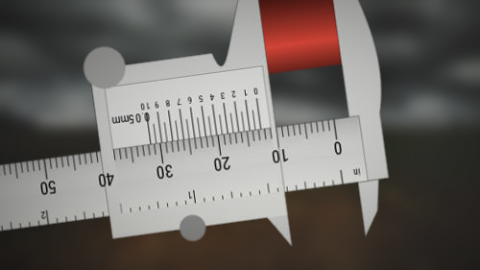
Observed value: {"value": 12.6, "unit": "mm"}
